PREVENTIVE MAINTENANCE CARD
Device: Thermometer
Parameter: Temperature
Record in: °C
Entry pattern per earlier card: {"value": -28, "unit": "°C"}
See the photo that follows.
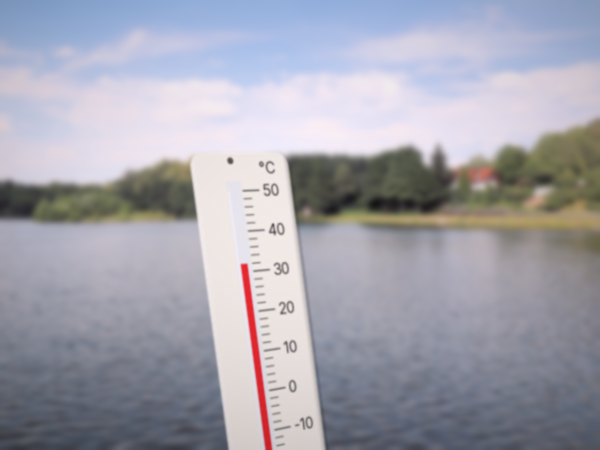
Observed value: {"value": 32, "unit": "°C"}
